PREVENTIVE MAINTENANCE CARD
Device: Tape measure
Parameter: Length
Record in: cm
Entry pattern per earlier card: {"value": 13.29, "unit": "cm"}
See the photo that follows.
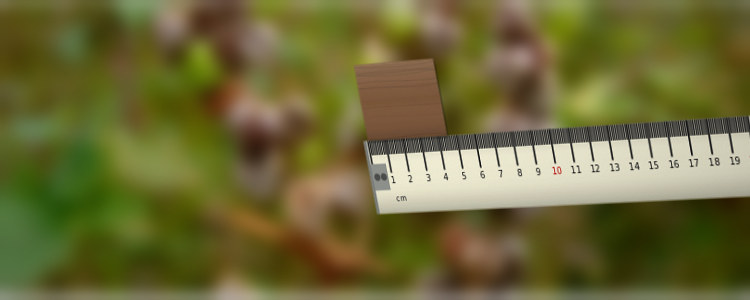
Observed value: {"value": 4.5, "unit": "cm"}
